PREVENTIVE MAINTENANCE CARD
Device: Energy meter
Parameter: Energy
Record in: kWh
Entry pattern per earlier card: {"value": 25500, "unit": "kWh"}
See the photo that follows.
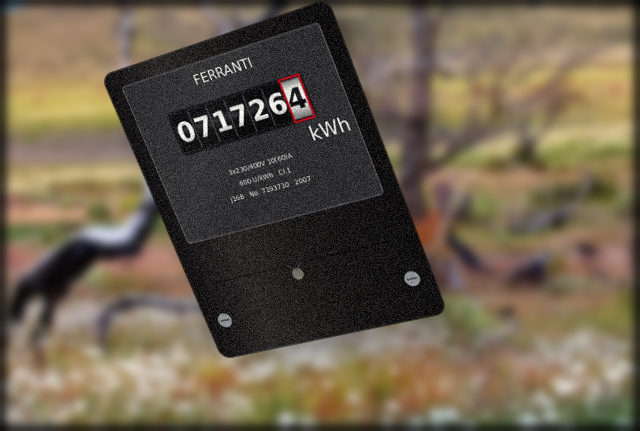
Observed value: {"value": 71726.4, "unit": "kWh"}
